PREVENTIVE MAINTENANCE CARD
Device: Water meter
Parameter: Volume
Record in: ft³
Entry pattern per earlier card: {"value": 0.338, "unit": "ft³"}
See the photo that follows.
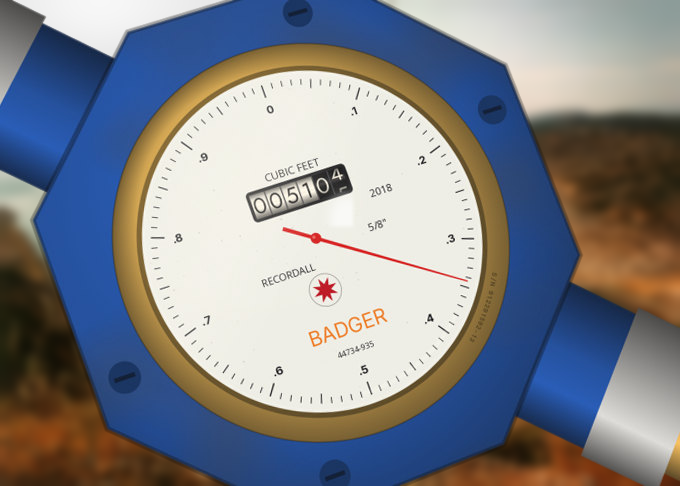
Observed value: {"value": 5104.34, "unit": "ft³"}
